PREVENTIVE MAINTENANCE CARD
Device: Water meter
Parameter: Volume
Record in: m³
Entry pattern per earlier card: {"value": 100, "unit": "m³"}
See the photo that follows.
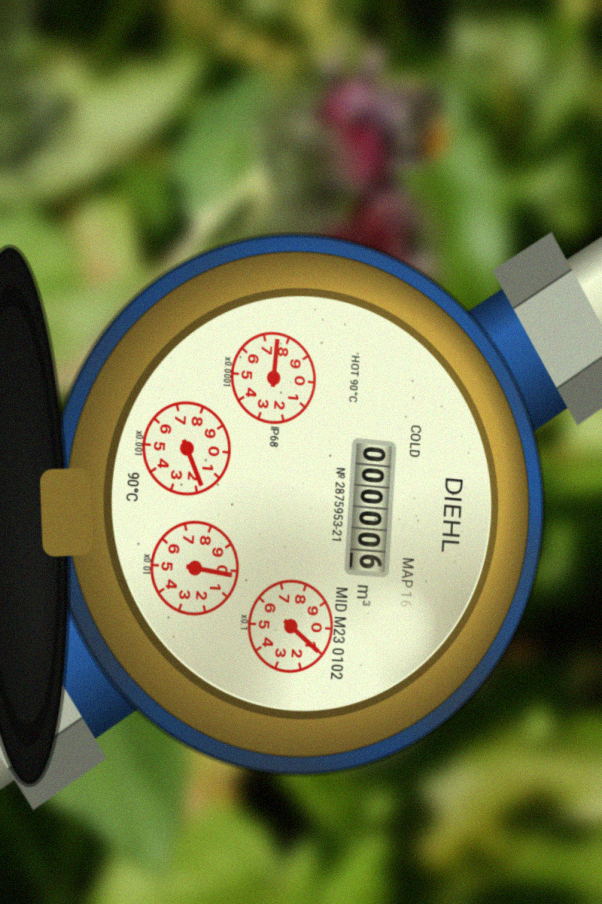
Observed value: {"value": 6.1017, "unit": "m³"}
